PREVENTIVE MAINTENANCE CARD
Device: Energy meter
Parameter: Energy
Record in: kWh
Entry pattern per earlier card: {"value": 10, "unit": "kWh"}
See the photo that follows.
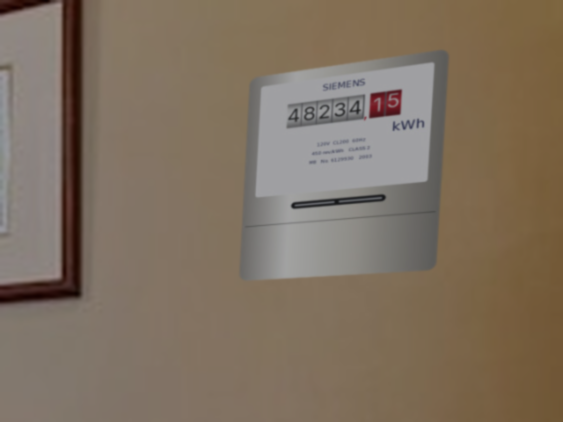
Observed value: {"value": 48234.15, "unit": "kWh"}
